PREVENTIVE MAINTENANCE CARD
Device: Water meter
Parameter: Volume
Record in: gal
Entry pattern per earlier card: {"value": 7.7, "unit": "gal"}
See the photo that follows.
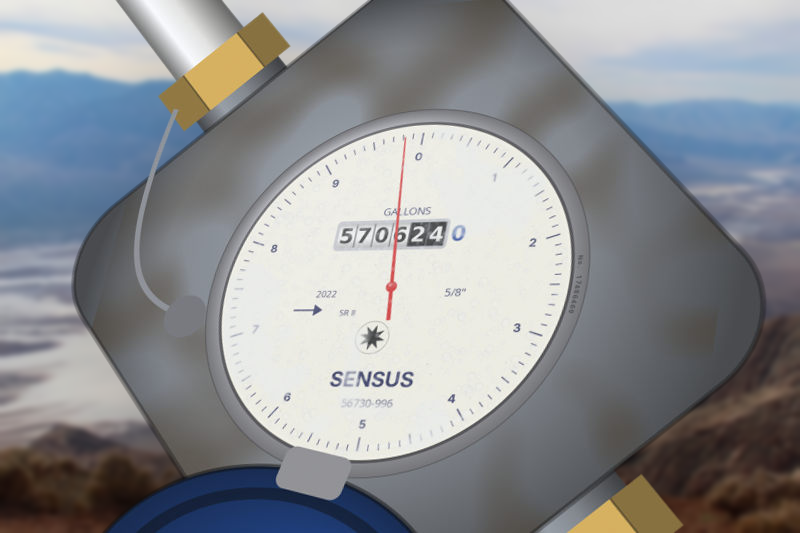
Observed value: {"value": 5706239.8, "unit": "gal"}
